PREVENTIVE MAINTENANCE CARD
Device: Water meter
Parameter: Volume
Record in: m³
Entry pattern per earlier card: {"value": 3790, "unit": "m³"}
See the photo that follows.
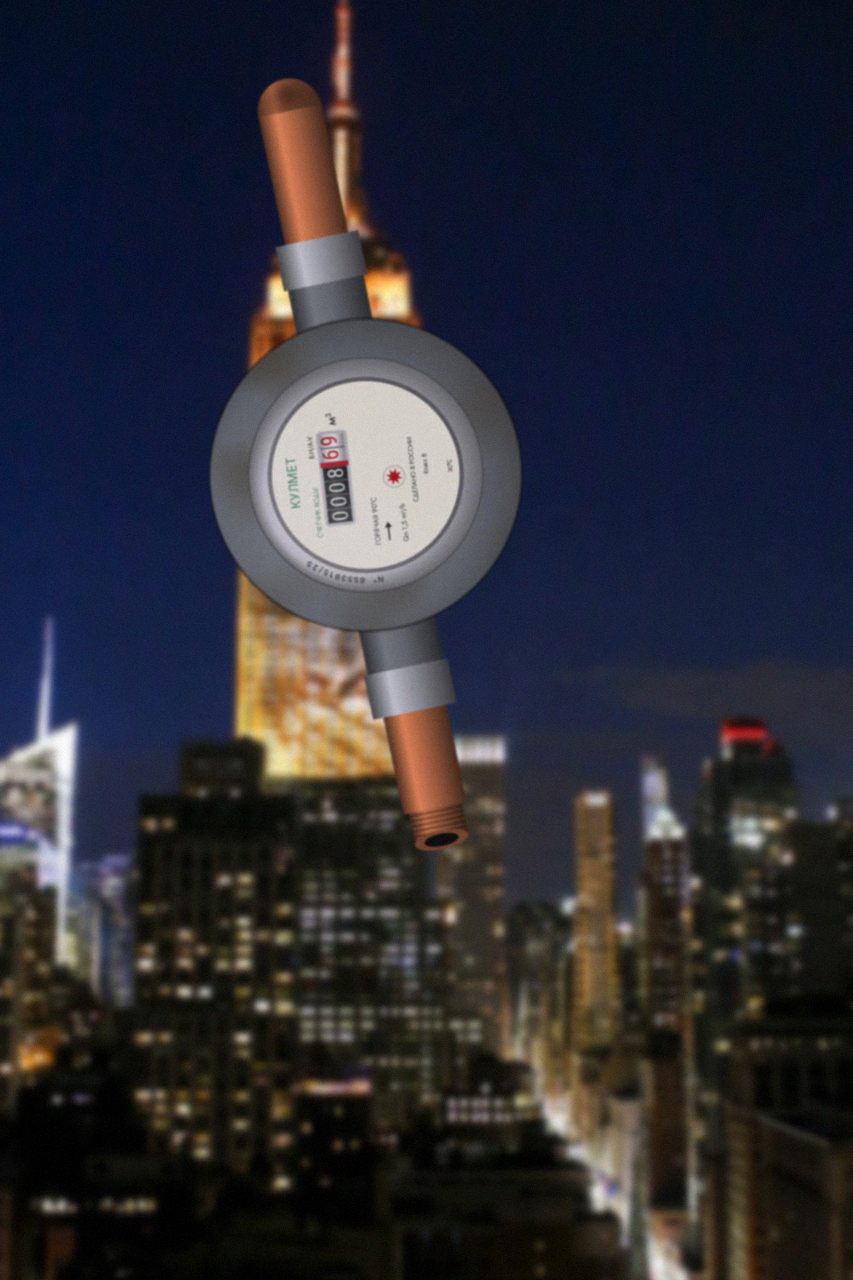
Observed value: {"value": 8.69, "unit": "m³"}
